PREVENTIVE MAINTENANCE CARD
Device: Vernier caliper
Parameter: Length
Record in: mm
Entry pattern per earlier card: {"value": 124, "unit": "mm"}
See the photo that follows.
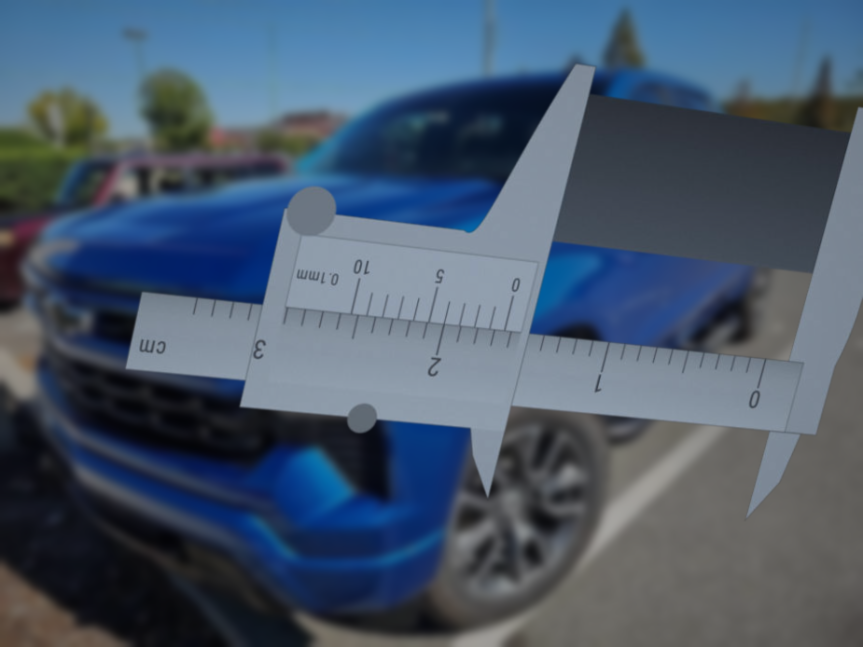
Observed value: {"value": 16.4, "unit": "mm"}
